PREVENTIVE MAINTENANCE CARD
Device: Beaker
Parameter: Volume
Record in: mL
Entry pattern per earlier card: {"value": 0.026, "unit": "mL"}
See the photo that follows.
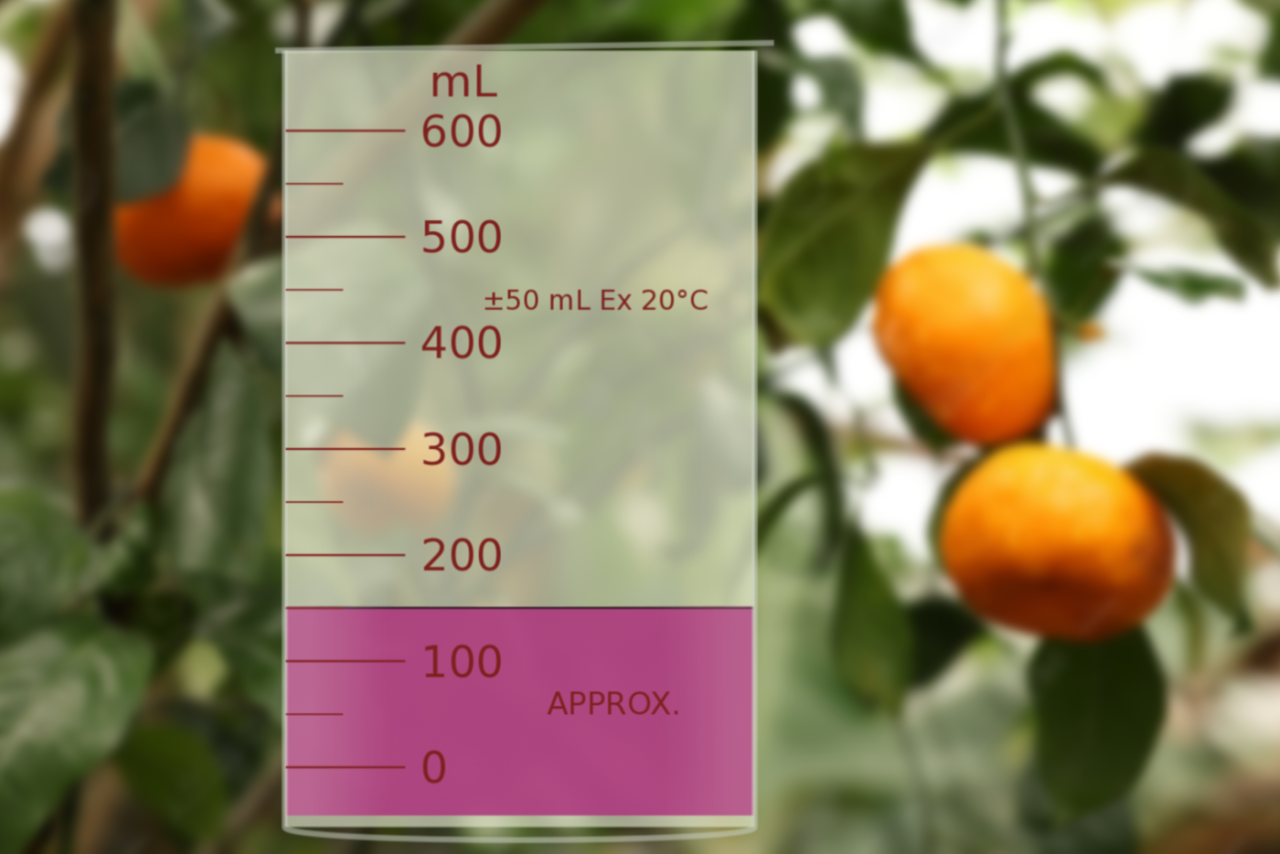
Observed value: {"value": 150, "unit": "mL"}
